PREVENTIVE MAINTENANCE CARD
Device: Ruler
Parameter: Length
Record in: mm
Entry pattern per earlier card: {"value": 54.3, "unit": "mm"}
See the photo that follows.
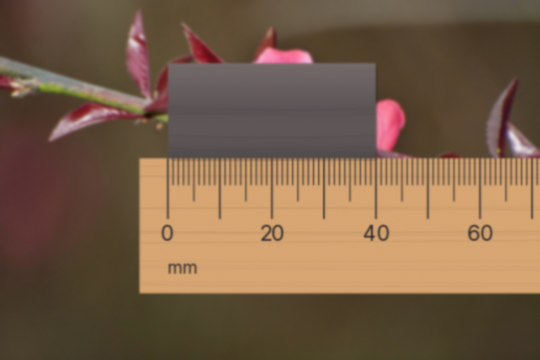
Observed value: {"value": 40, "unit": "mm"}
